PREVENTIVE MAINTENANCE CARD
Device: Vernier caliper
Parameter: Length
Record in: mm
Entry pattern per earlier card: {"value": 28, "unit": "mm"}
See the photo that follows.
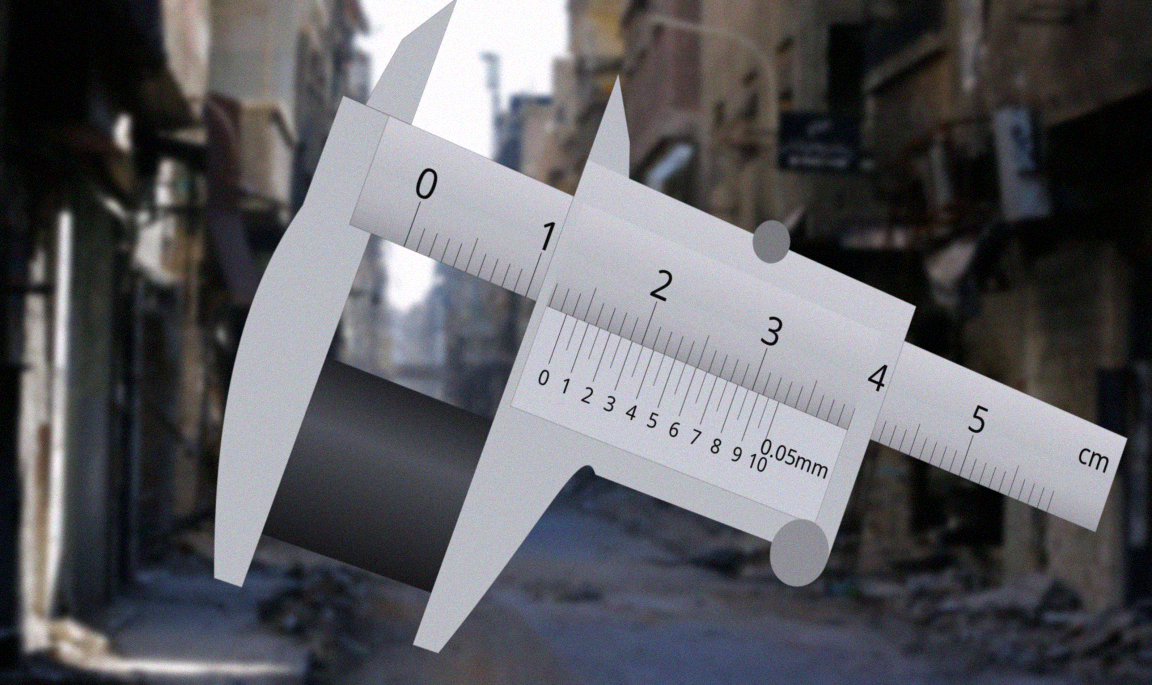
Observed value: {"value": 13.5, "unit": "mm"}
